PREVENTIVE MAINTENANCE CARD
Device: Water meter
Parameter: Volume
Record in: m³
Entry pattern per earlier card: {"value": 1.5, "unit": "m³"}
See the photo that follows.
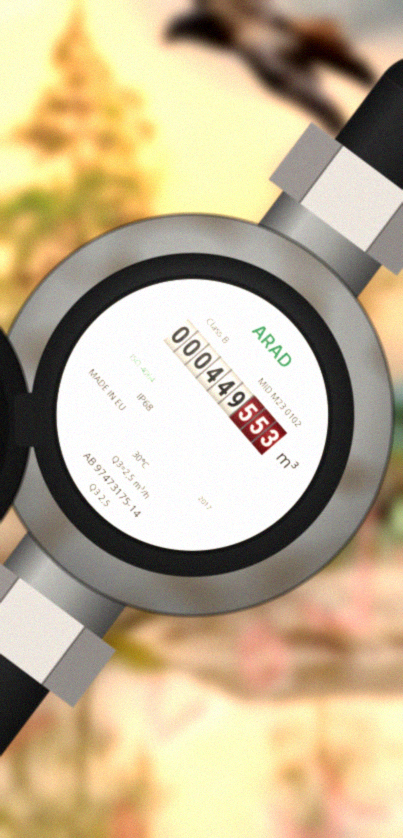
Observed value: {"value": 449.553, "unit": "m³"}
